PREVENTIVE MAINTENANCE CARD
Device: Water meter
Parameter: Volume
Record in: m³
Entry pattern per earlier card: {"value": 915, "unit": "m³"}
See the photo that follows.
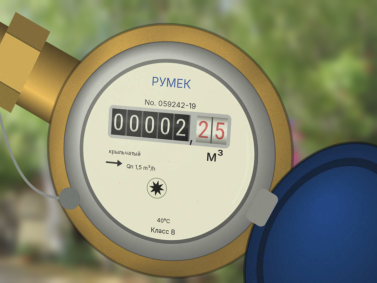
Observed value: {"value": 2.25, "unit": "m³"}
